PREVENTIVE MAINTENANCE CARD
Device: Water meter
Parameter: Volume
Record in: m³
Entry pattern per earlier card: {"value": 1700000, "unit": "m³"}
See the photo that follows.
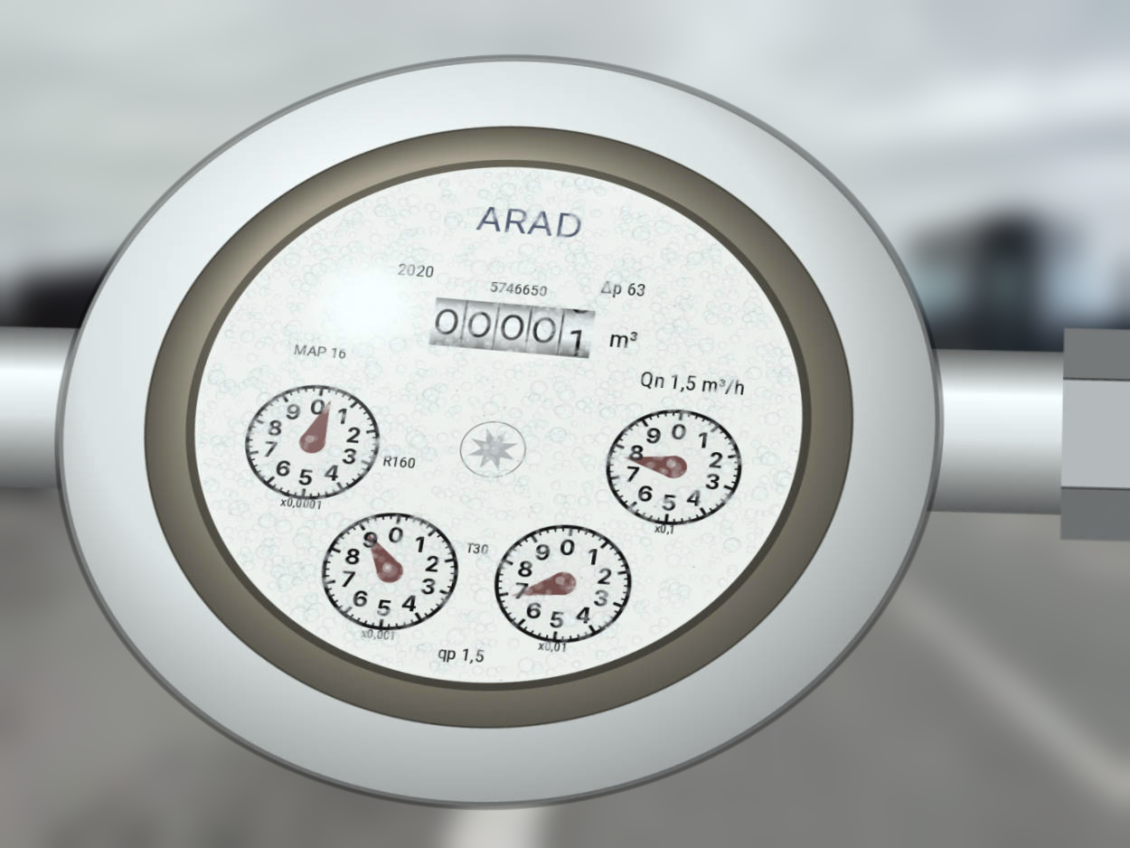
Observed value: {"value": 0.7690, "unit": "m³"}
